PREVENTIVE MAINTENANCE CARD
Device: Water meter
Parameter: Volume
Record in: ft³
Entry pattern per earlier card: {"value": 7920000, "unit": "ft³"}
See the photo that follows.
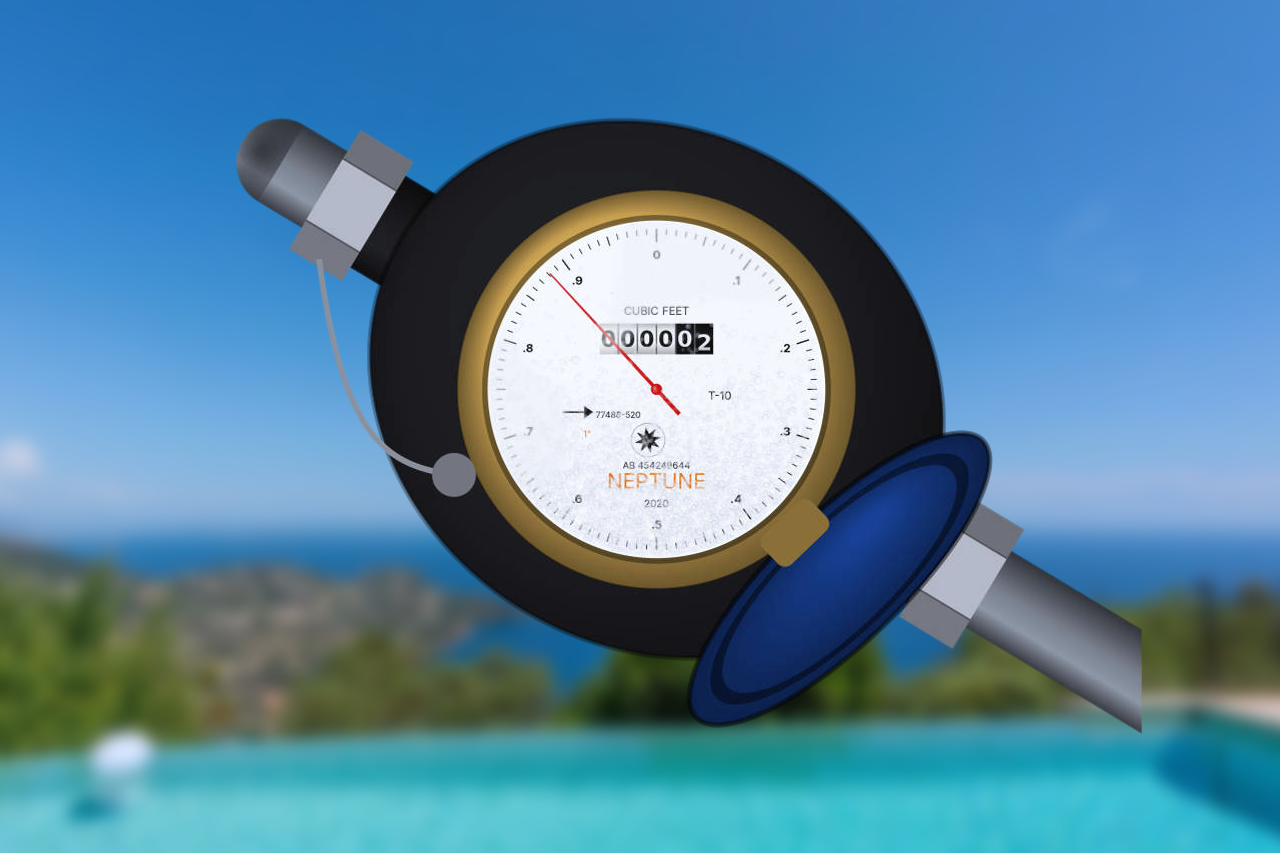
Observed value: {"value": 1.88, "unit": "ft³"}
